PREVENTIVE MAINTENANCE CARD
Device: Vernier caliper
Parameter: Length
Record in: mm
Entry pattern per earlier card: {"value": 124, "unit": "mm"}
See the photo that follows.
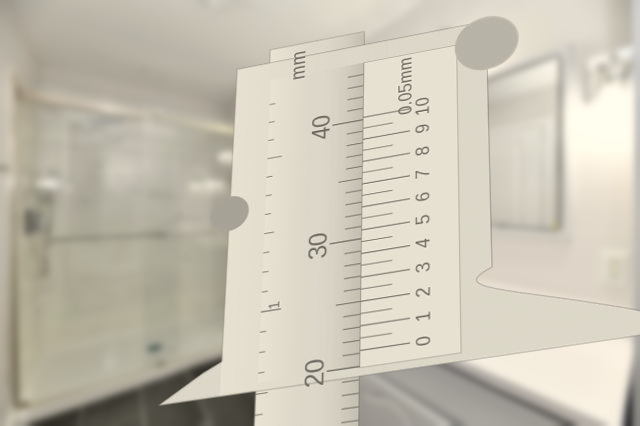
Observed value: {"value": 21.2, "unit": "mm"}
